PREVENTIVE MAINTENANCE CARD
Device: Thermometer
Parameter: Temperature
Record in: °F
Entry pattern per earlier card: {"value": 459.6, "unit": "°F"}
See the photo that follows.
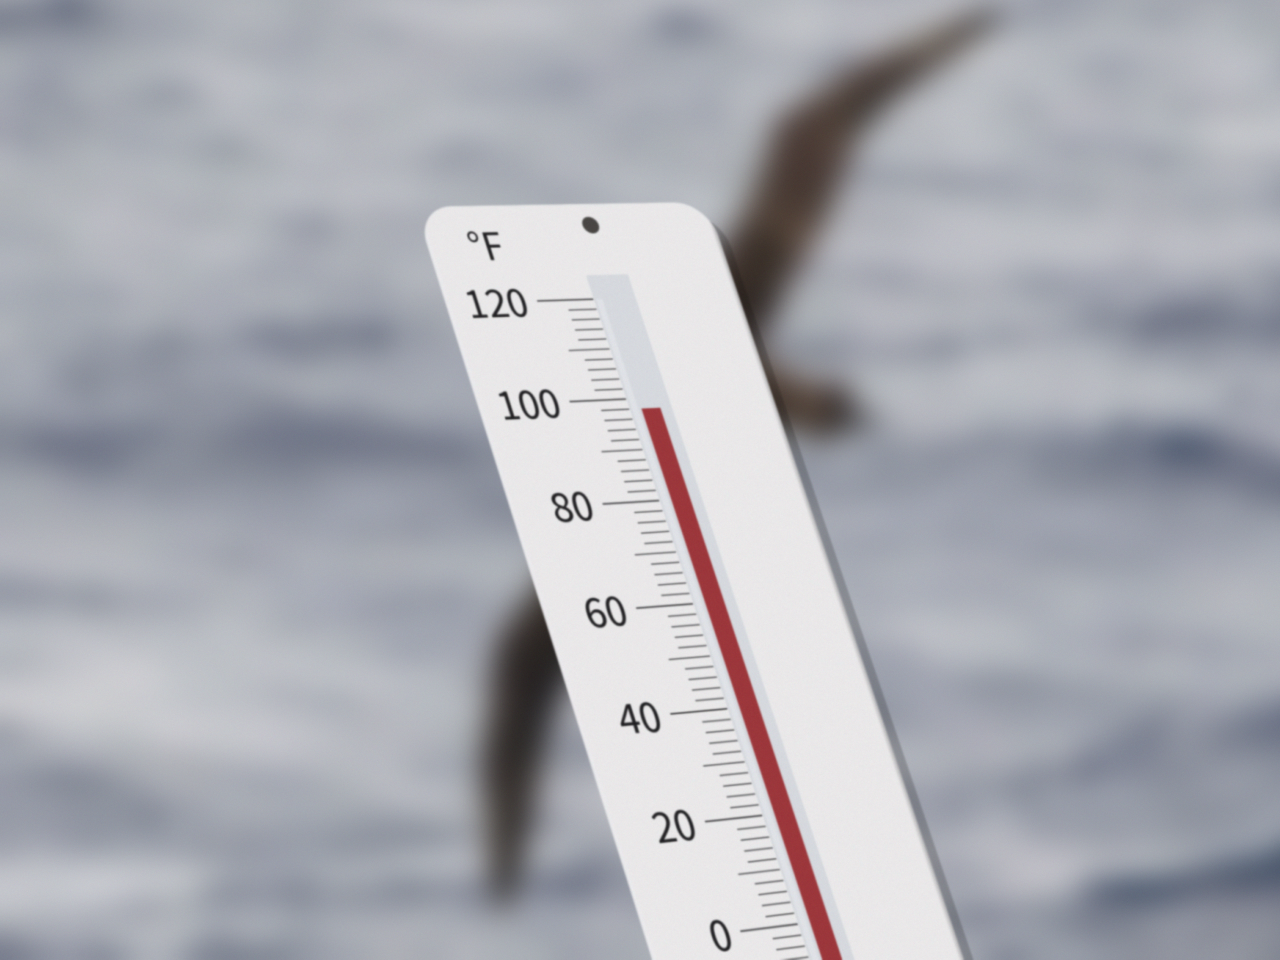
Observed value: {"value": 98, "unit": "°F"}
